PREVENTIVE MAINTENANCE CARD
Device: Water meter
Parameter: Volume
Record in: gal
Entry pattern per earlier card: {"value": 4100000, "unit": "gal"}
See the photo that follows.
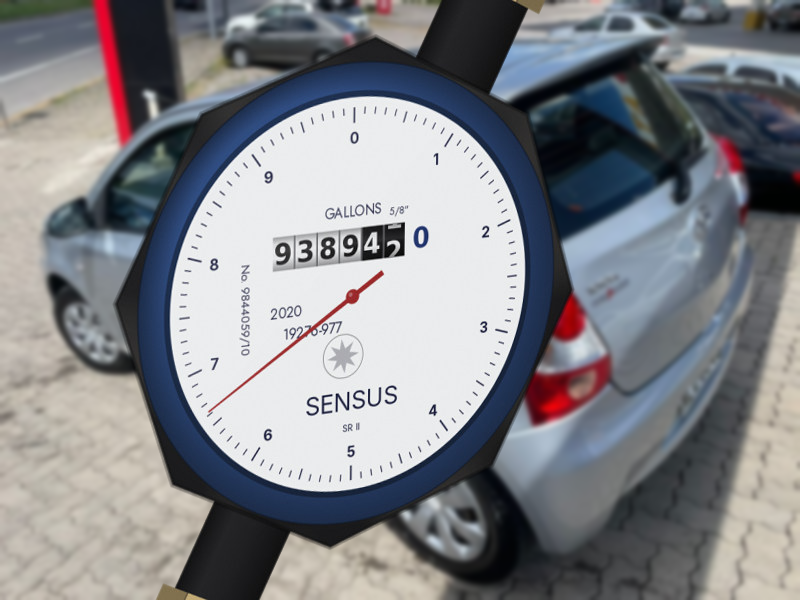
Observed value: {"value": 9389416.6, "unit": "gal"}
